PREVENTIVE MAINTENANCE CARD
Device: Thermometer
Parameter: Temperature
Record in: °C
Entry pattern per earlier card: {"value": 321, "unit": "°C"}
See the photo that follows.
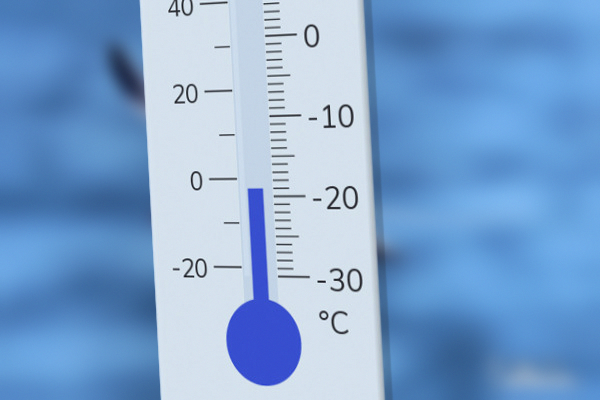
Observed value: {"value": -19, "unit": "°C"}
